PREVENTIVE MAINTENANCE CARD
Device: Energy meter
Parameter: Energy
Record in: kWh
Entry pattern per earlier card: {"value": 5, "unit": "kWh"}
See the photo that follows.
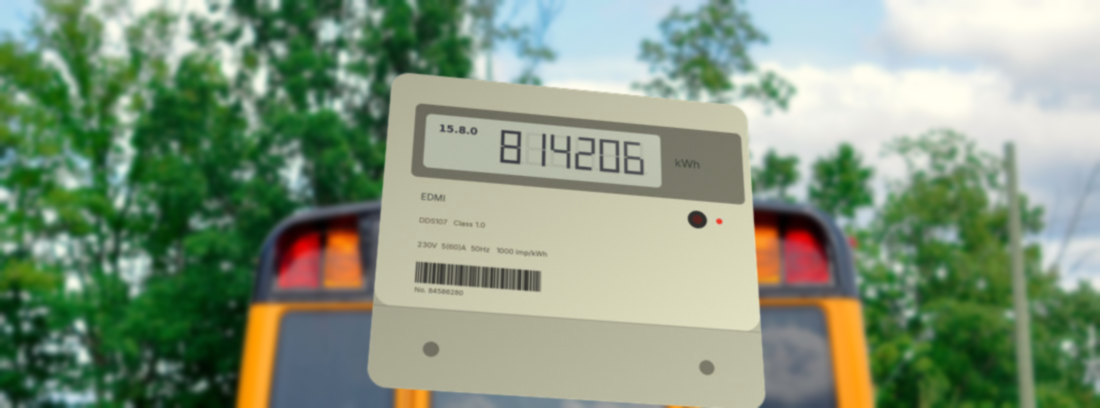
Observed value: {"value": 814206, "unit": "kWh"}
